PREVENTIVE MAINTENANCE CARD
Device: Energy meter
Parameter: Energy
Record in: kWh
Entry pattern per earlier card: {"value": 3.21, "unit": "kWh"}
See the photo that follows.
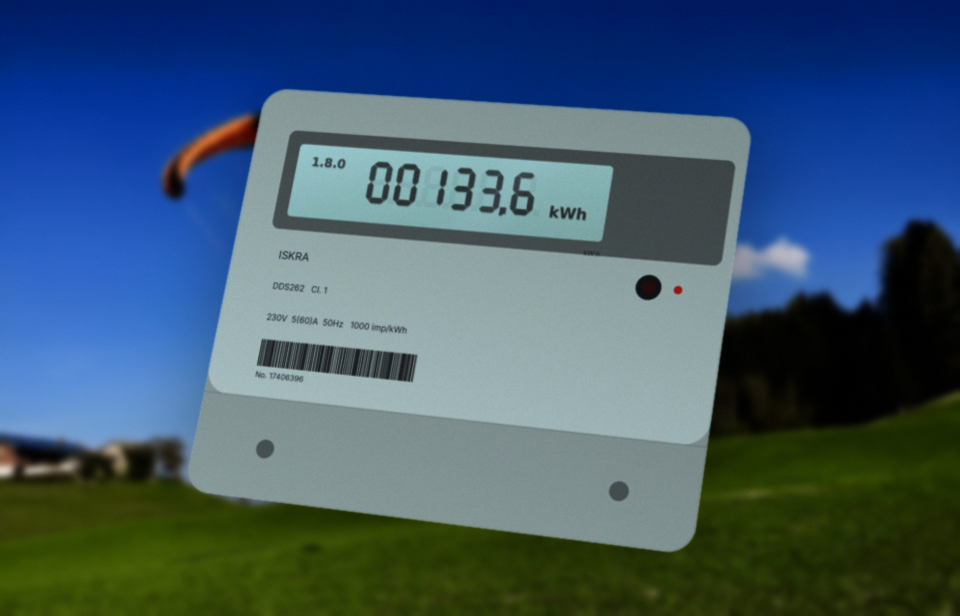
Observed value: {"value": 133.6, "unit": "kWh"}
